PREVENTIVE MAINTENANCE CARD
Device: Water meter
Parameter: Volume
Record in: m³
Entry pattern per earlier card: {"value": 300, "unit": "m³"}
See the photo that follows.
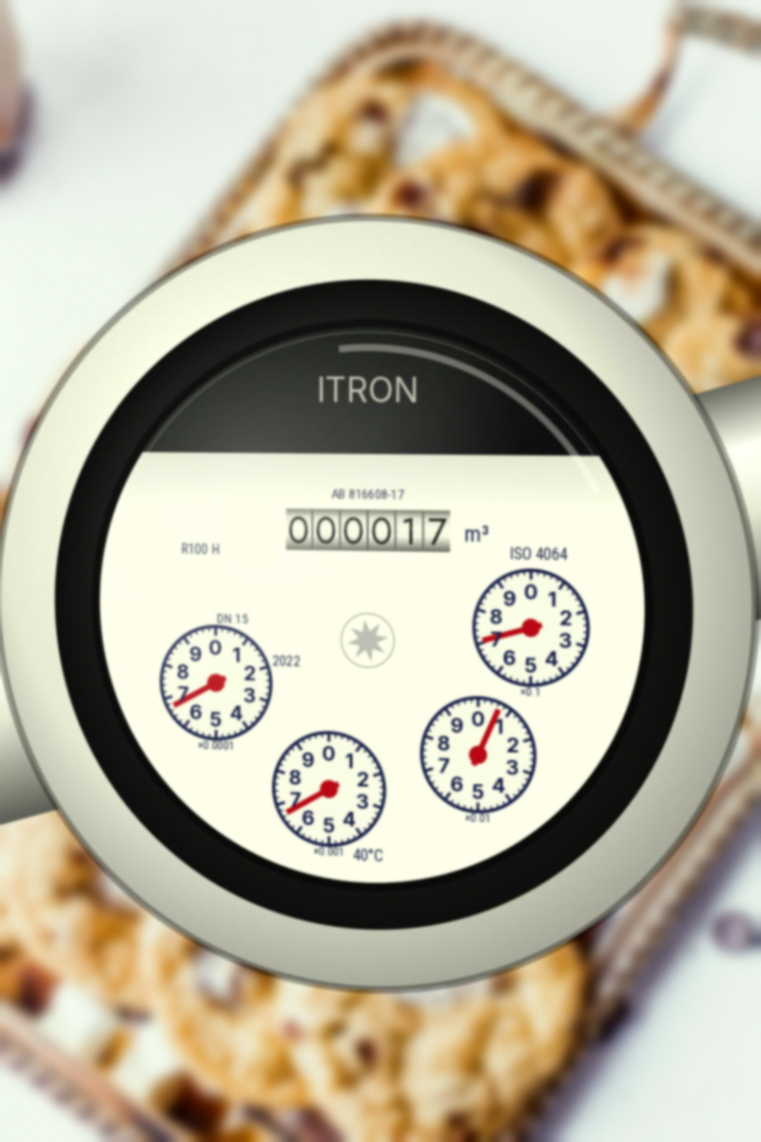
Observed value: {"value": 17.7066, "unit": "m³"}
